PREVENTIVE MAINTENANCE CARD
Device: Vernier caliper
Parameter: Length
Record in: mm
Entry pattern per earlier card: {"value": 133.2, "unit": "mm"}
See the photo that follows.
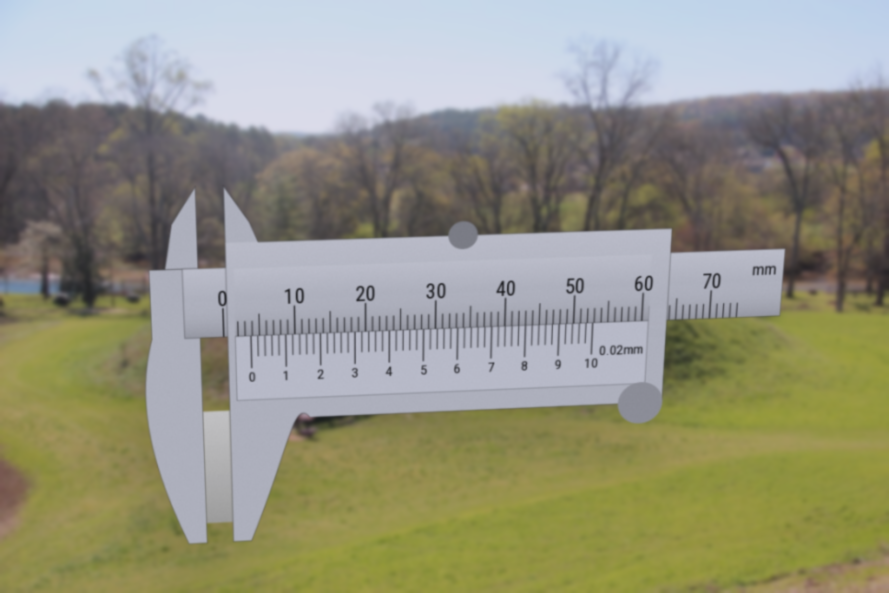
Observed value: {"value": 3.8, "unit": "mm"}
